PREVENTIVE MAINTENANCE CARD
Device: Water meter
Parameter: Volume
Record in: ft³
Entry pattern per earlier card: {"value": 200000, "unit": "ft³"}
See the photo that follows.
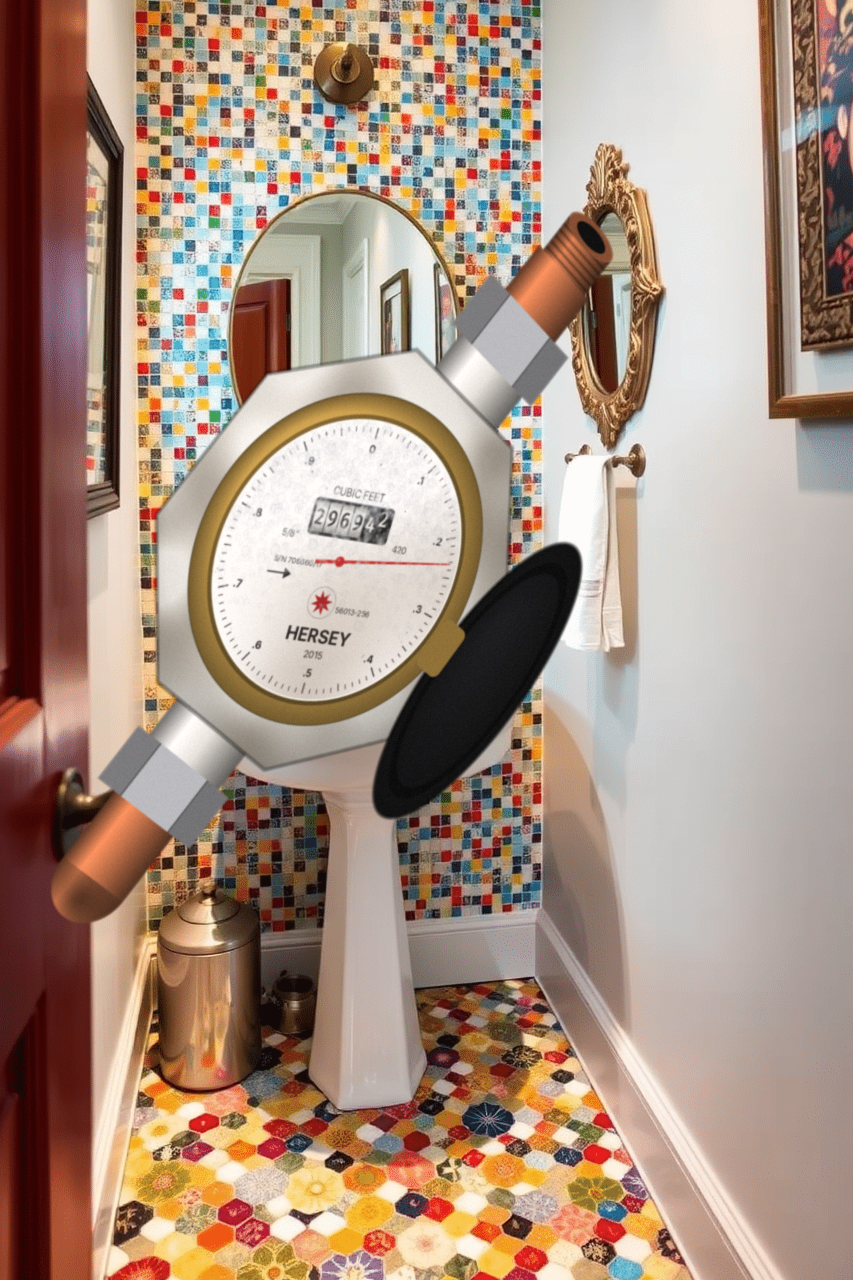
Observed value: {"value": 296942.23, "unit": "ft³"}
